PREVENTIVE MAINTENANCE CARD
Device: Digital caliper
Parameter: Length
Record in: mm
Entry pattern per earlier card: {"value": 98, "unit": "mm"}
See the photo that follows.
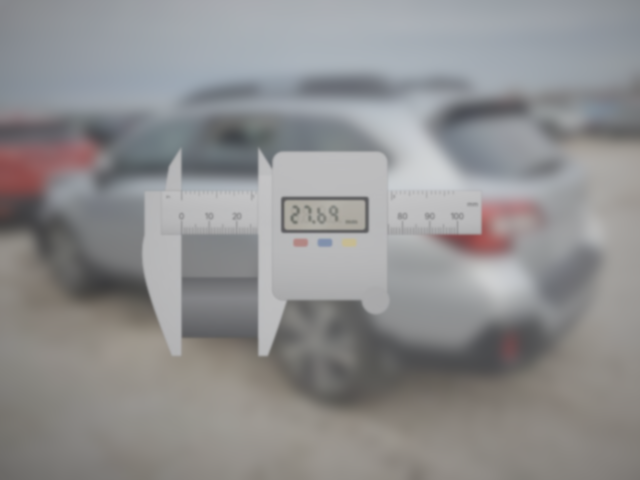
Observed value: {"value": 27.69, "unit": "mm"}
